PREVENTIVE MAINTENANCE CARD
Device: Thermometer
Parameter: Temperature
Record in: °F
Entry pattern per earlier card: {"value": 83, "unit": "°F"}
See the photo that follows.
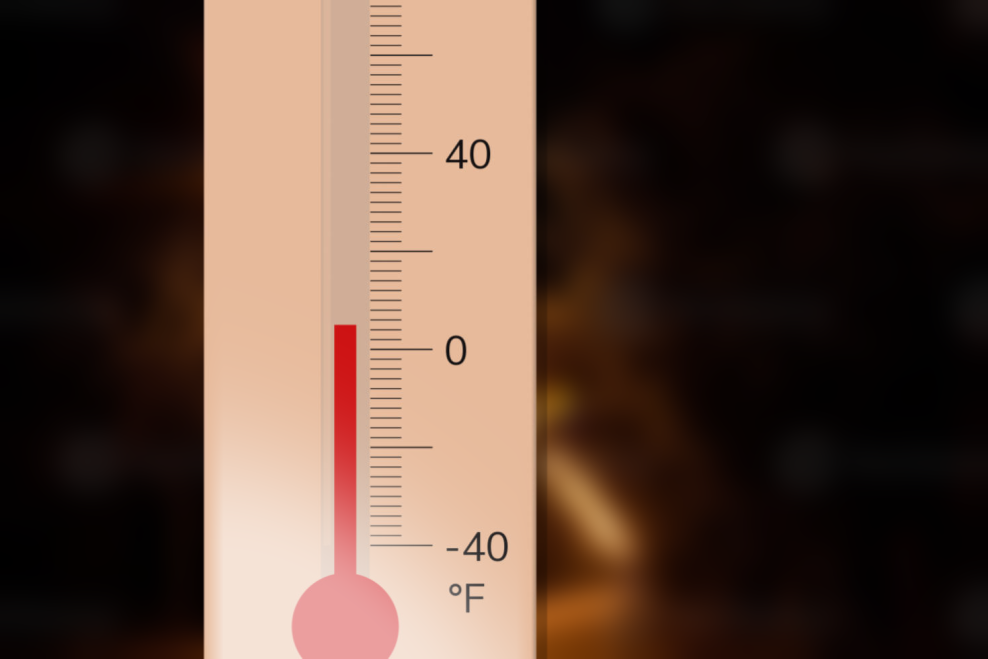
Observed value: {"value": 5, "unit": "°F"}
